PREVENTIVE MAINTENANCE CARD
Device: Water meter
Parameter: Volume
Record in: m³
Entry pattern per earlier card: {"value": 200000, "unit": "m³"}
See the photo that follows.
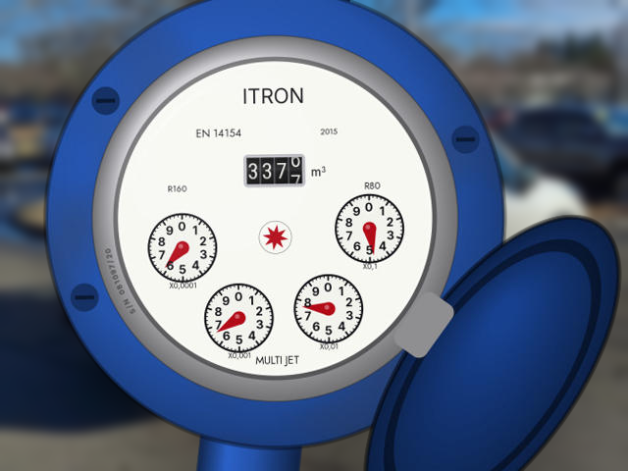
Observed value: {"value": 3376.4766, "unit": "m³"}
